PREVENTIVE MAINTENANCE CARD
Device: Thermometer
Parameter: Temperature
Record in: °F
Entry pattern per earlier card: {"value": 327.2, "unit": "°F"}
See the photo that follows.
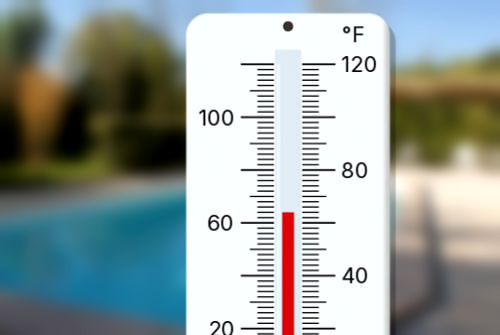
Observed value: {"value": 64, "unit": "°F"}
